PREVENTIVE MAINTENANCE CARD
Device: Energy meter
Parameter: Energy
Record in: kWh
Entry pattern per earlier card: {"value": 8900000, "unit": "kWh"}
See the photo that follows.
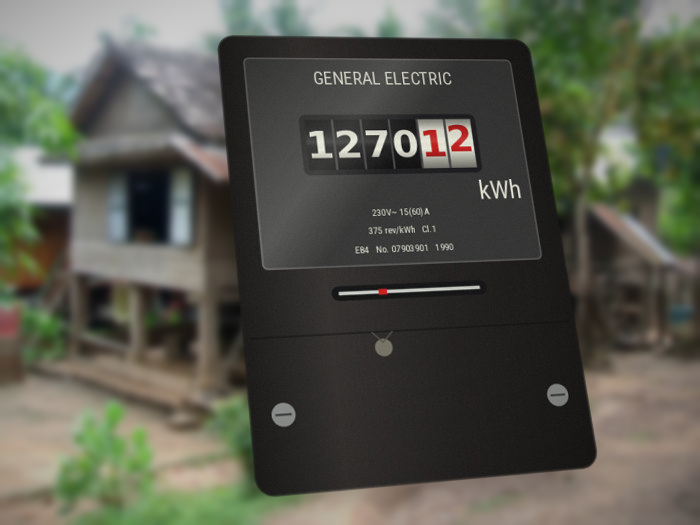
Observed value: {"value": 1270.12, "unit": "kWh"}
